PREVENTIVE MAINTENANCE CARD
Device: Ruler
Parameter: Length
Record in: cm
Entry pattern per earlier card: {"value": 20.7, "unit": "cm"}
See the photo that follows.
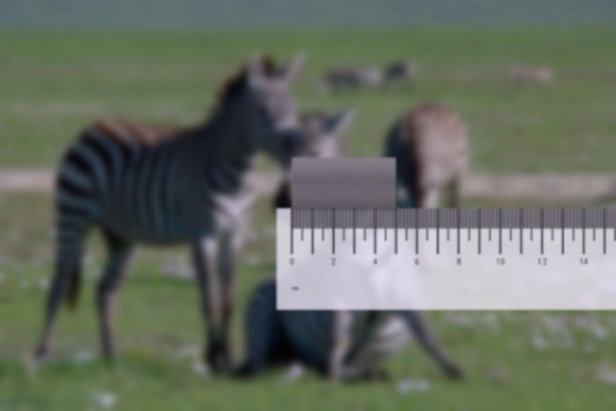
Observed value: {"value": 5, "unit": "cm"}
